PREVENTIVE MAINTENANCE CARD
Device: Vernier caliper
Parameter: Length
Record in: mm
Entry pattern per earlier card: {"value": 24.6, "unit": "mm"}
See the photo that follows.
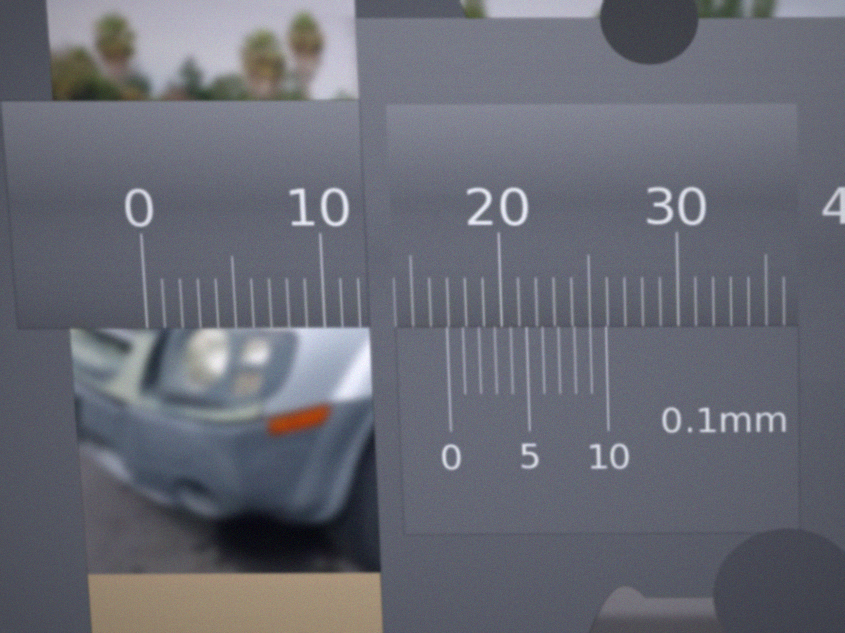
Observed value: {"value": 16.9, "unit": "mm"}
